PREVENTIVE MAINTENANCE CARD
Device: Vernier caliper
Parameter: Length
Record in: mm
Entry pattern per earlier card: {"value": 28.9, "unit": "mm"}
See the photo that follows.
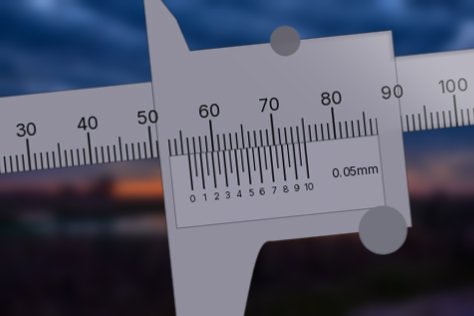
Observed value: {"value": 56.0, "unit": "mm"}
